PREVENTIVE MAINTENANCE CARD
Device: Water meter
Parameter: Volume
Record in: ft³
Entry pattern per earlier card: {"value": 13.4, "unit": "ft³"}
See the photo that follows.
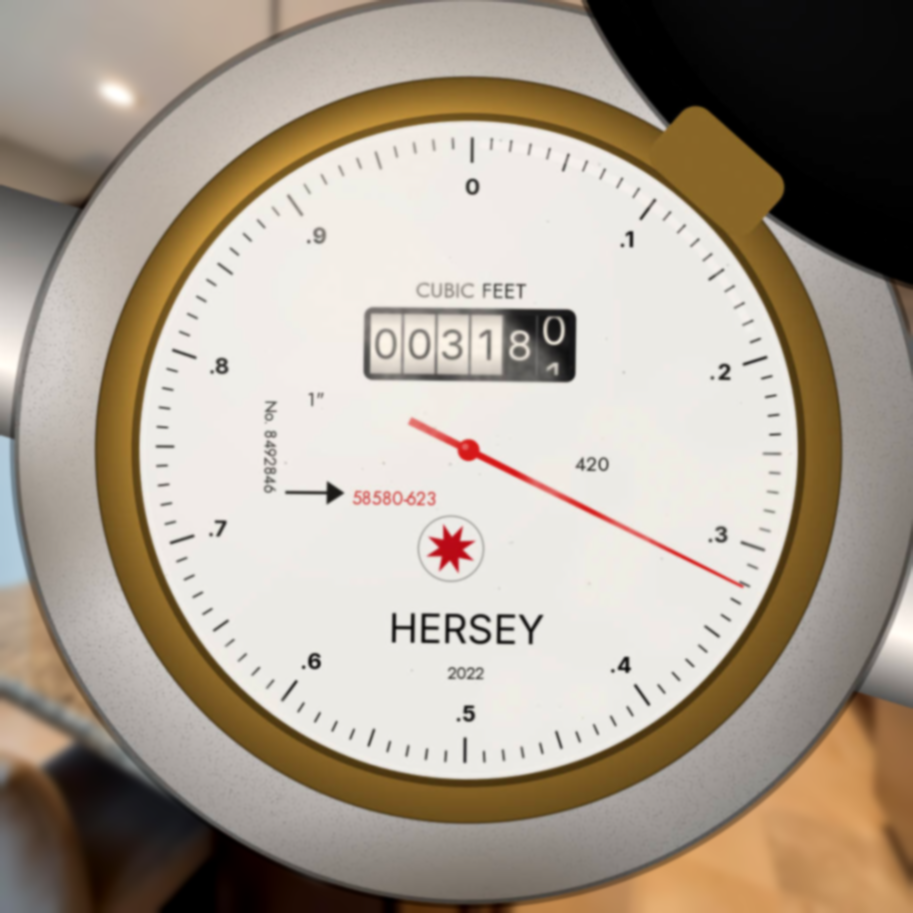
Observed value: {"value": 3180.32, "unit": "ft³"}
